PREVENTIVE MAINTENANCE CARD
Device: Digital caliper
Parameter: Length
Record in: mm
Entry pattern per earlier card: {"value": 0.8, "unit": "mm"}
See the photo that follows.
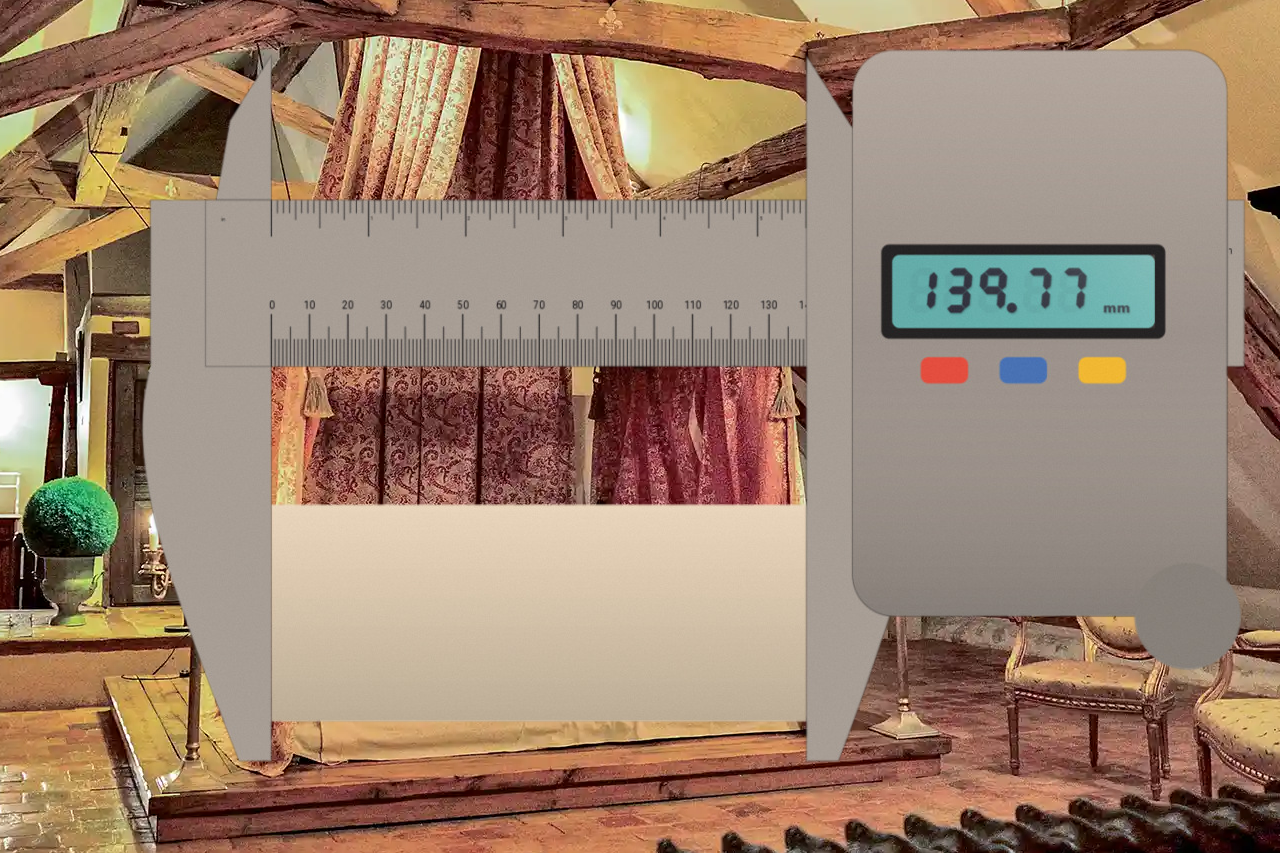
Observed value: {"value": 139.77, "unit": "mm"}
